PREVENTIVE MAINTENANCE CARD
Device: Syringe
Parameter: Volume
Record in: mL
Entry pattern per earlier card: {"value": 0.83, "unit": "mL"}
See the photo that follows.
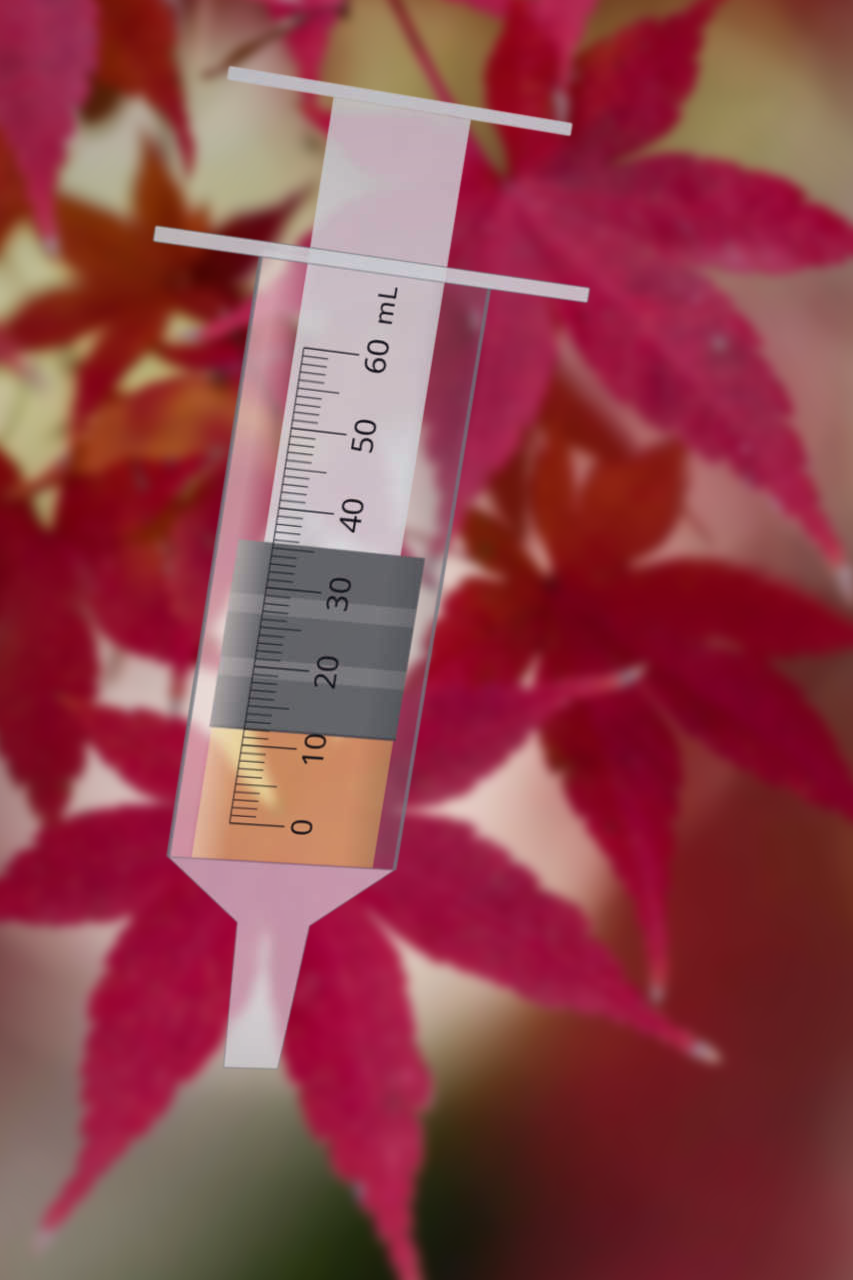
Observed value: {"value": 12, "unit": "mL"}
